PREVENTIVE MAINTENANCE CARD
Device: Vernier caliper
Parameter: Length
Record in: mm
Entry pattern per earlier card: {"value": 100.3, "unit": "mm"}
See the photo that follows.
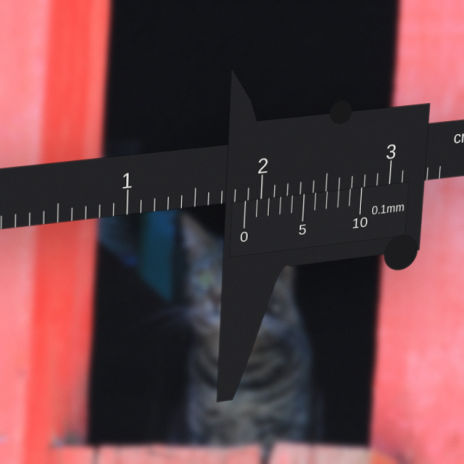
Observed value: {"value": 18.8, "unit": "mm"}
